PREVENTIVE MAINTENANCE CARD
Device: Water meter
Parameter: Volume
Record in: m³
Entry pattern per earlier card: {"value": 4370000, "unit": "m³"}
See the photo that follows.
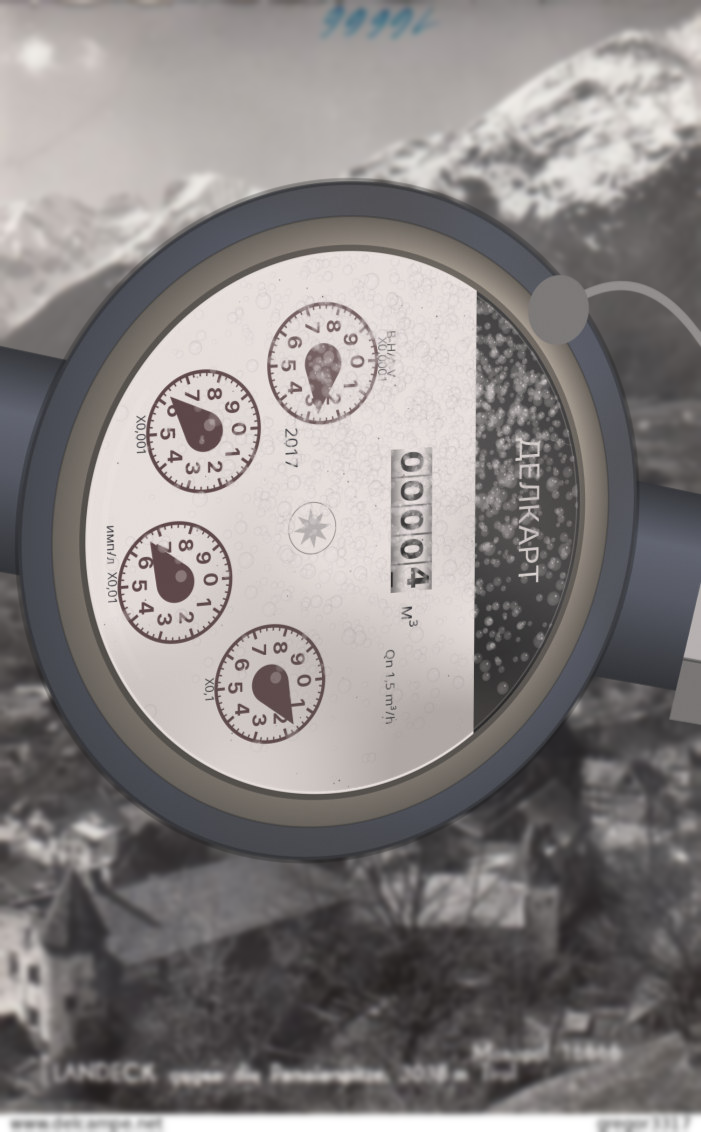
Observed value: {"value": 4.1662, "unit": "m³"}
